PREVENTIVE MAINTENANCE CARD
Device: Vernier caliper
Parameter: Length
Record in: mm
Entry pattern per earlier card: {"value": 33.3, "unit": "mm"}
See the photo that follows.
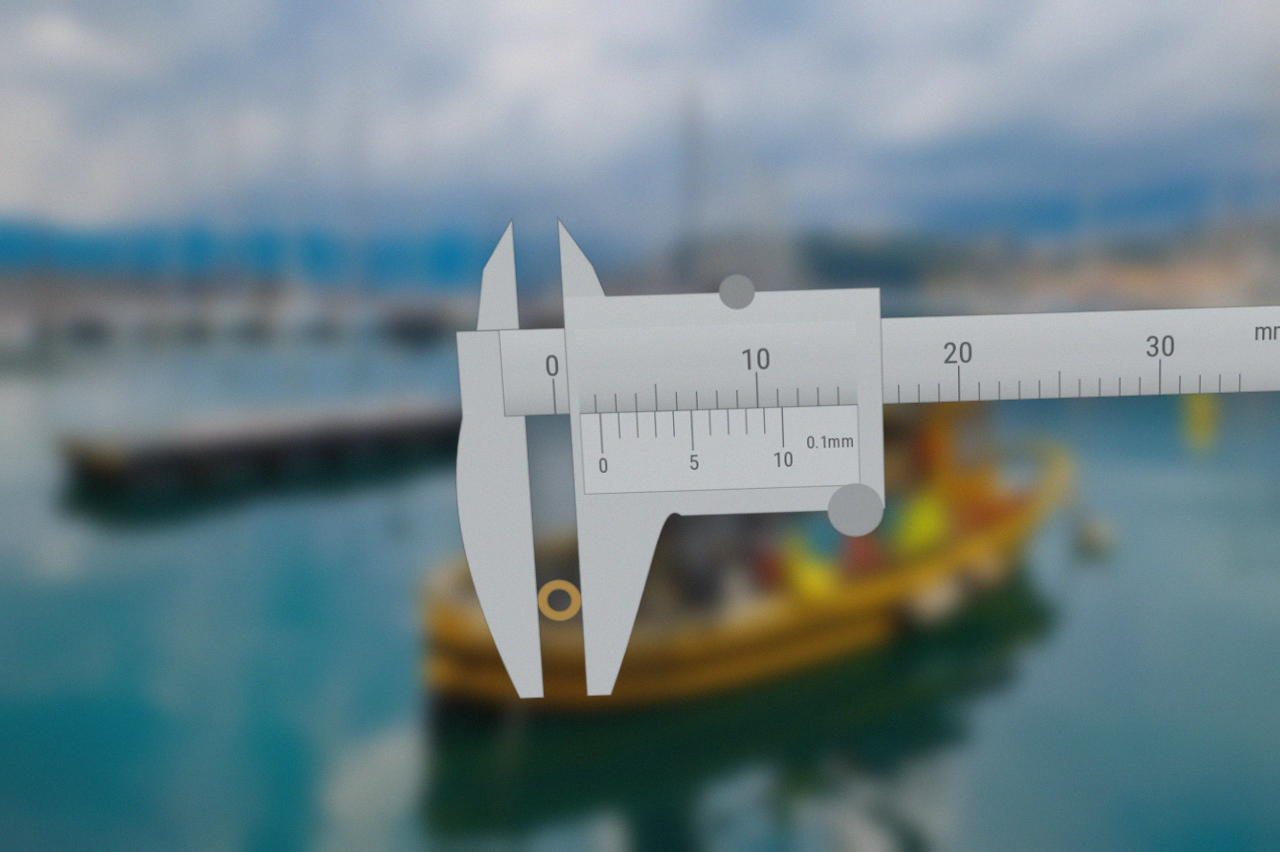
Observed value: {"value": 2.2, "unit": "mm"}
